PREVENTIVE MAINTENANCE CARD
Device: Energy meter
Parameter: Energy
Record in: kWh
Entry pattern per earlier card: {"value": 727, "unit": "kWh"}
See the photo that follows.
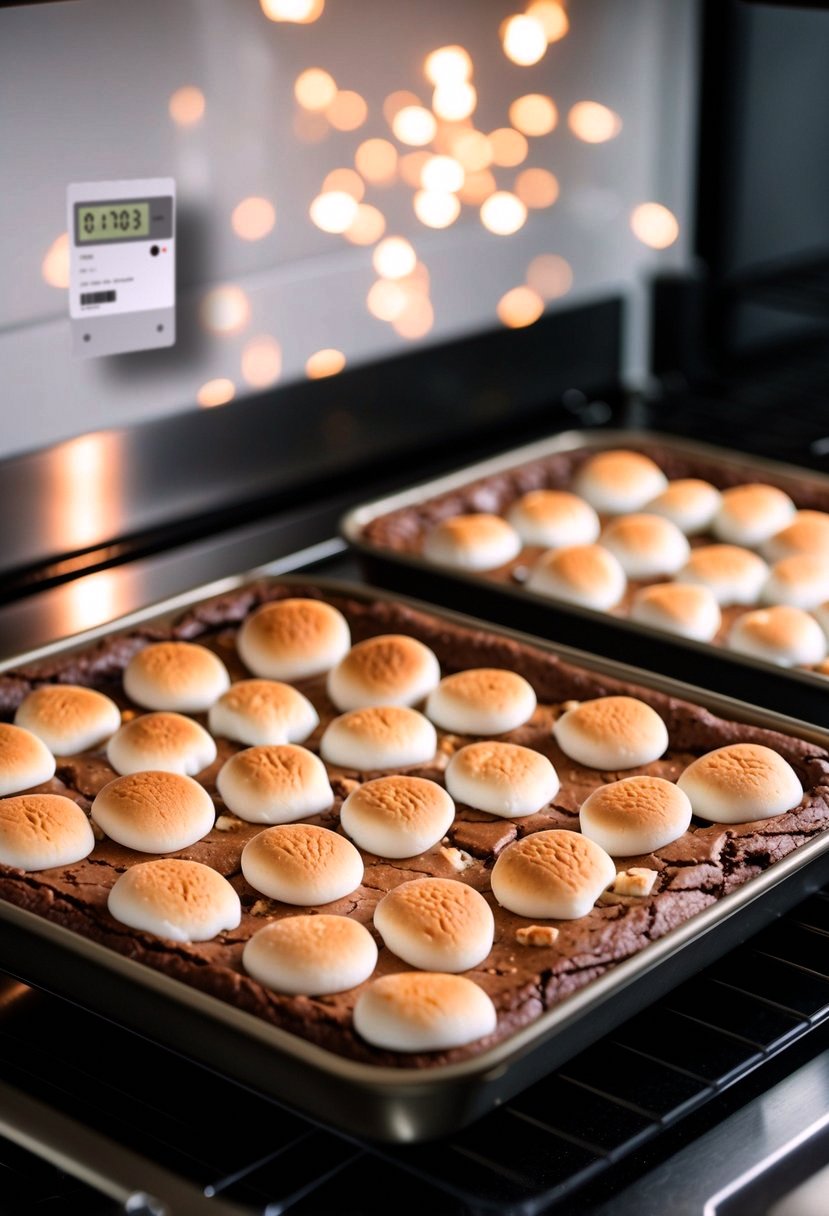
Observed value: {"value": 1703, "unit": "kWh"}
